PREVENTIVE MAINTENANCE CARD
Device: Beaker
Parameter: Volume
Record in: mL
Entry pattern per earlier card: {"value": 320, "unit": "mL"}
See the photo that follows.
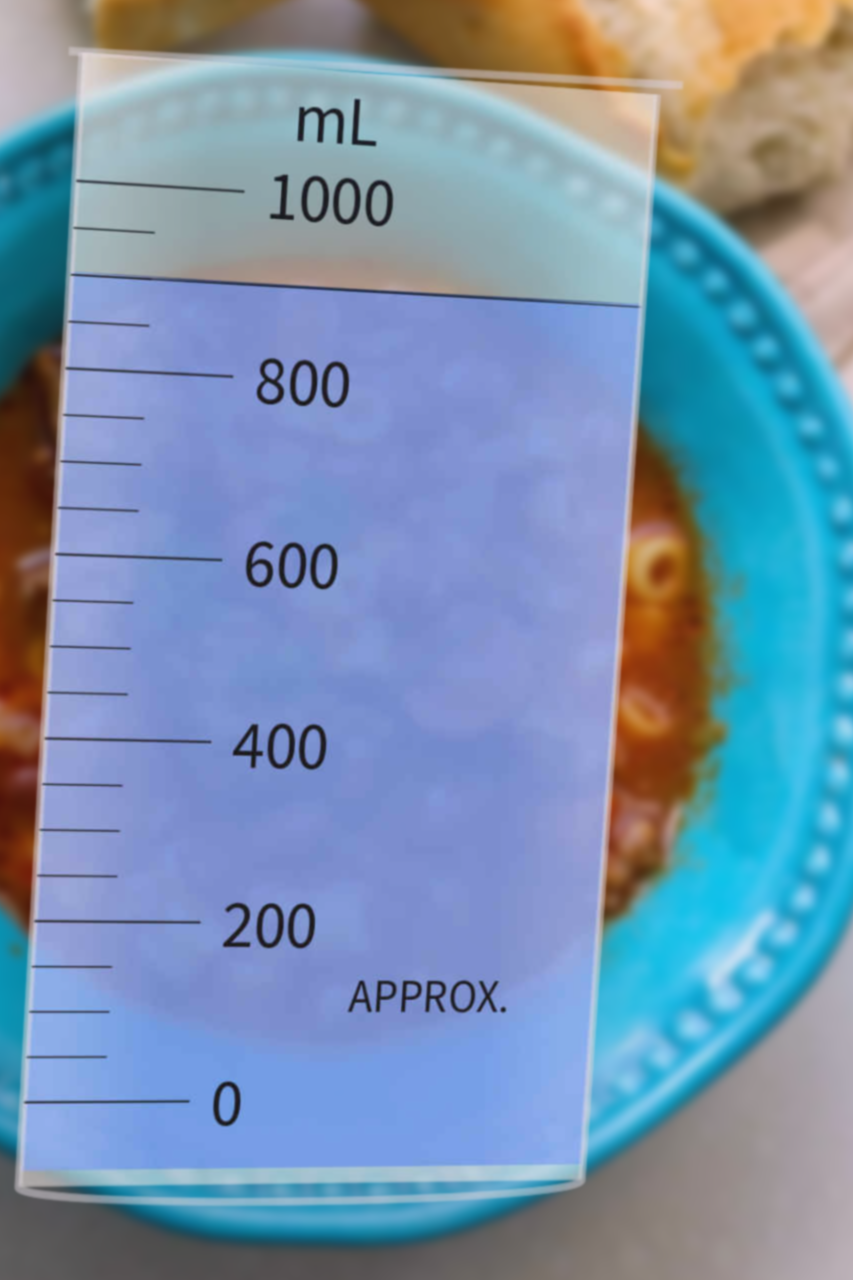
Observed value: {"value": 900, "unit": "mL"}
